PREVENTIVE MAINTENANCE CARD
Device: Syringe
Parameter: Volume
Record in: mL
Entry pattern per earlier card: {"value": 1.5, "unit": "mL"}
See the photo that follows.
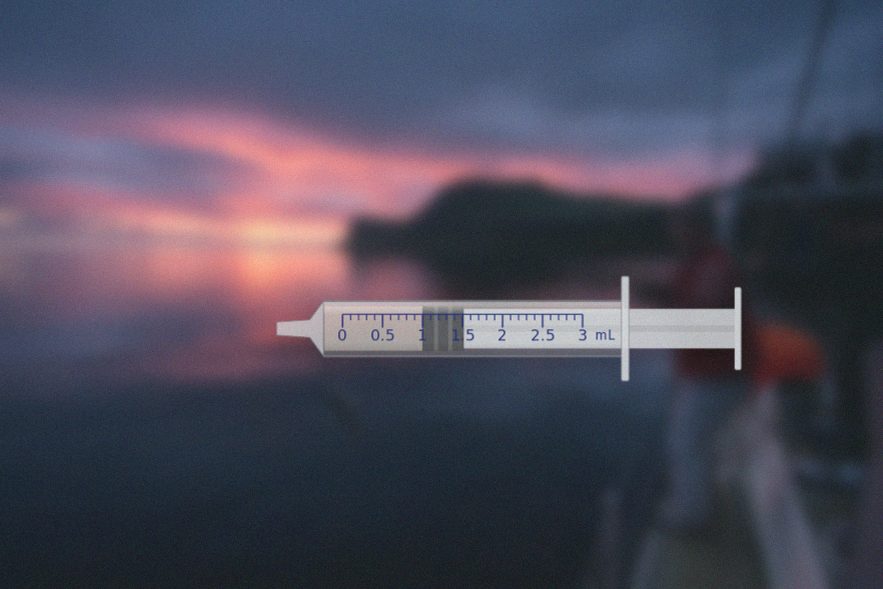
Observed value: {"value": 1, "unit": "mL"}
